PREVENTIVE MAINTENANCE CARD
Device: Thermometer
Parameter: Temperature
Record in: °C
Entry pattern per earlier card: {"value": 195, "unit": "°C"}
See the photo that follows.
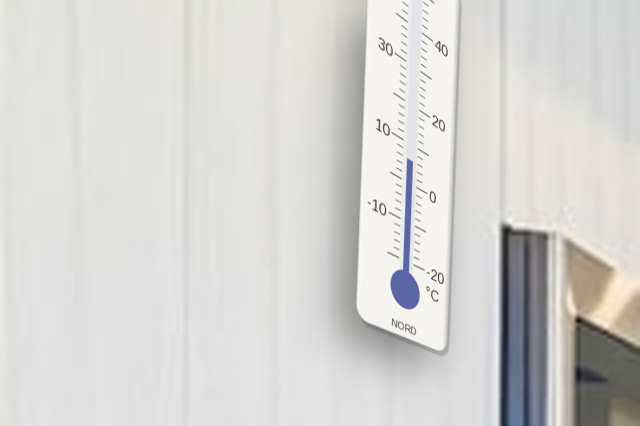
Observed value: {"value": 6, "unit": "°C"}
